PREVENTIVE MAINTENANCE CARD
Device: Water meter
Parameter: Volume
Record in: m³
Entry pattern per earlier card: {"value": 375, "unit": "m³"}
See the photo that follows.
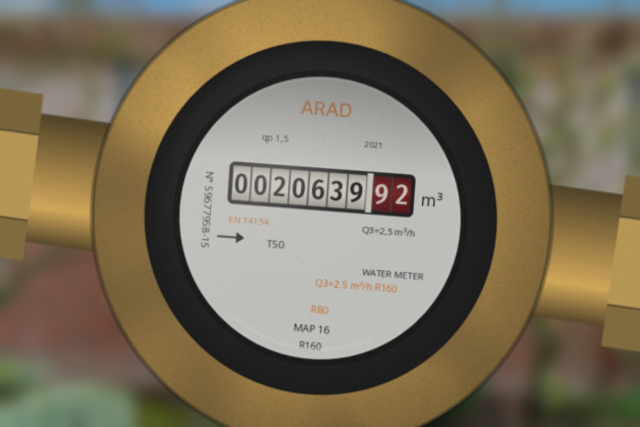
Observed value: {"value": 20639.92, "unit": "m³"}
